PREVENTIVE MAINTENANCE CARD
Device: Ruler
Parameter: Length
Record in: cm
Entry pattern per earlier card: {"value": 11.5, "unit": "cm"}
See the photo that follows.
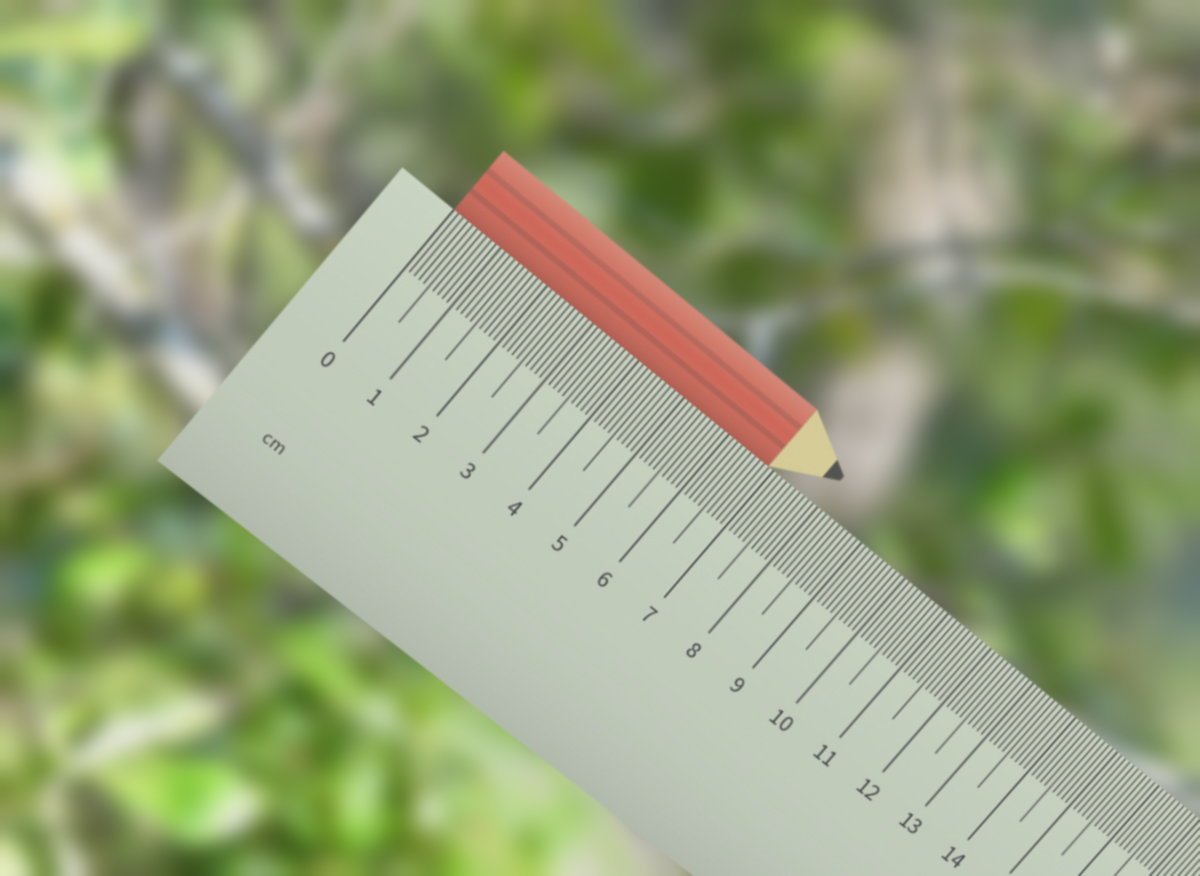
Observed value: {"value": 8, "unit": "cm"}
